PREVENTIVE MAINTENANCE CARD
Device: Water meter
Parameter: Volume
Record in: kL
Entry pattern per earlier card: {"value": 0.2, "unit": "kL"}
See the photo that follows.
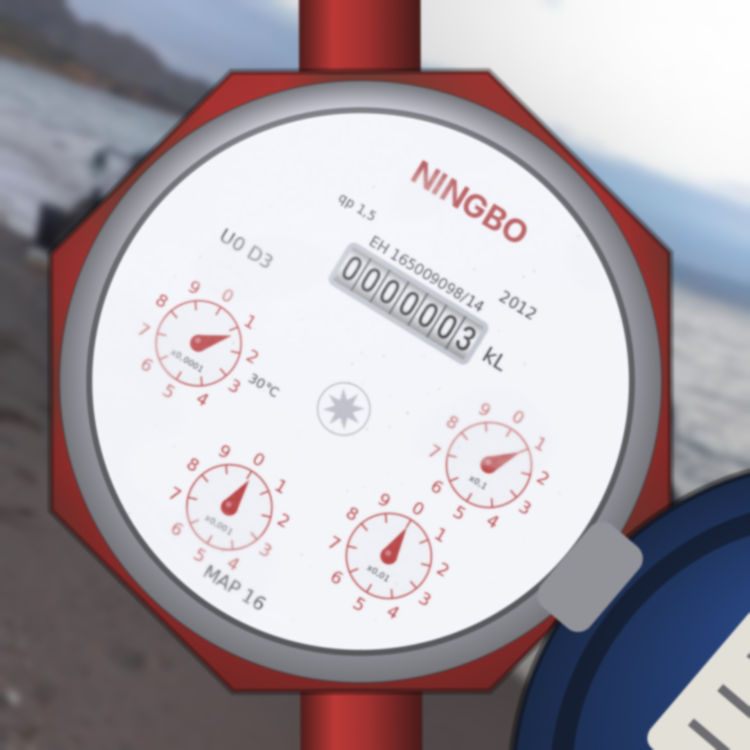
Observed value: {"value": 3.1001, "unit": "kL"}
